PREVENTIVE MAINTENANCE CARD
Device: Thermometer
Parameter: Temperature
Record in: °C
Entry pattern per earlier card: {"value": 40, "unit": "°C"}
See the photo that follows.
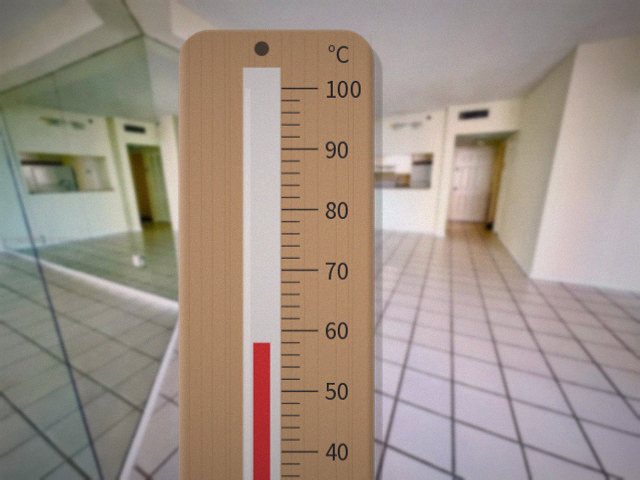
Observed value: {"value": 58, "unit": "°C"}
